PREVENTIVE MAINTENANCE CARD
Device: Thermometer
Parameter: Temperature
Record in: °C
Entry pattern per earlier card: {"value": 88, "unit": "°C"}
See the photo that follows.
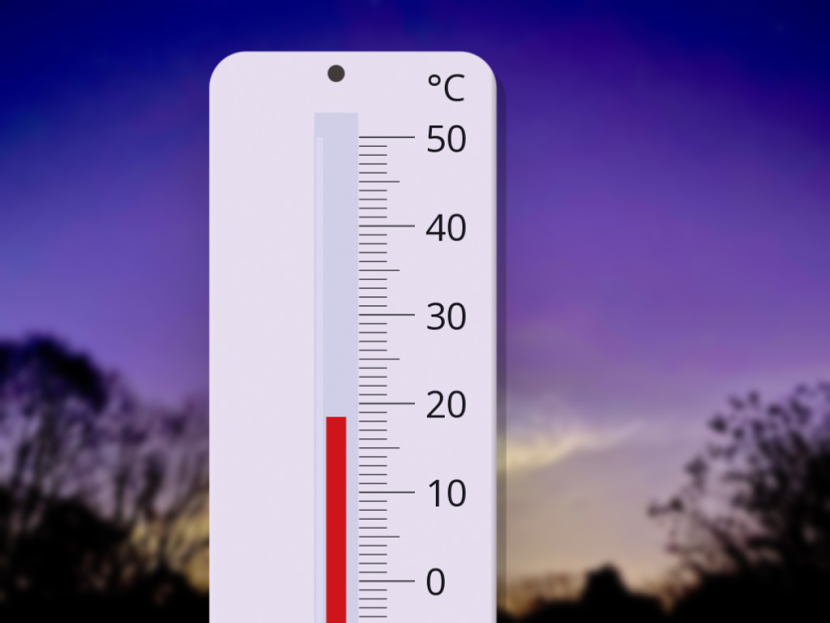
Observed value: {"value": 18.5, "unit": "°C"}
